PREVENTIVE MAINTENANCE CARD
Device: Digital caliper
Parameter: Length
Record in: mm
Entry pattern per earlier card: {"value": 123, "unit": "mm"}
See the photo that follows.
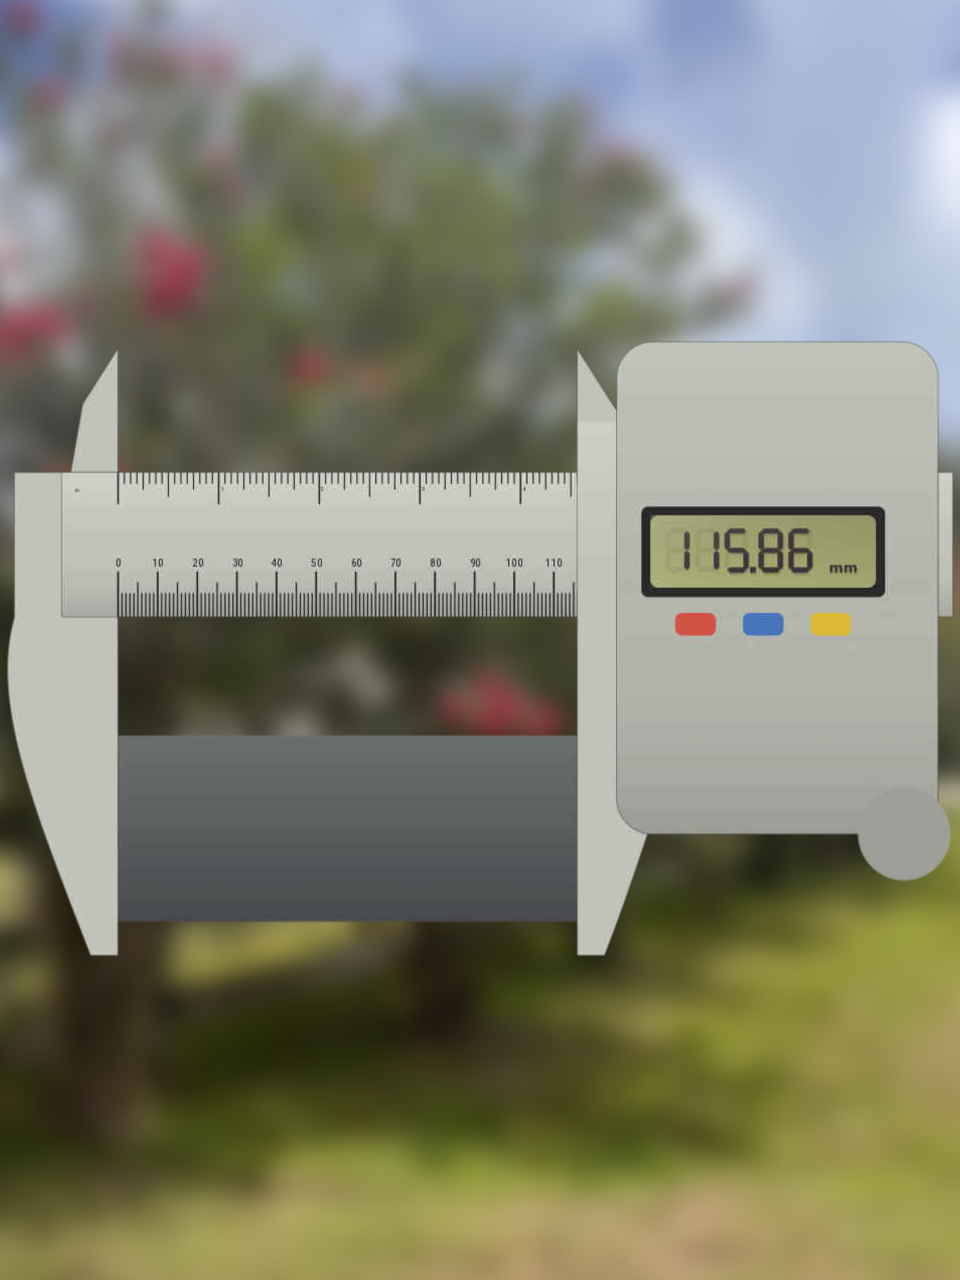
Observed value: {"value": 115.86, "unit": "mm"}
